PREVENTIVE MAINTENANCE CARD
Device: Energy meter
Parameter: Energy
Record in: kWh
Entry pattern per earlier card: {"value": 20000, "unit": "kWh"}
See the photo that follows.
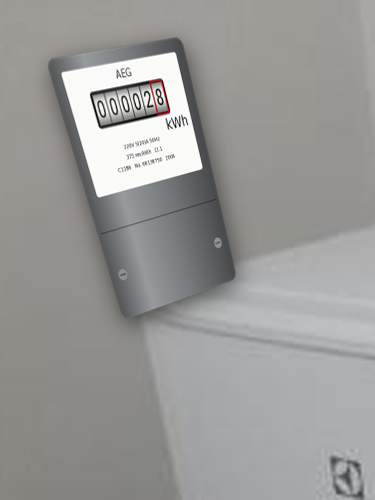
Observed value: {"value": 2.8, "unit": "kWh"}
